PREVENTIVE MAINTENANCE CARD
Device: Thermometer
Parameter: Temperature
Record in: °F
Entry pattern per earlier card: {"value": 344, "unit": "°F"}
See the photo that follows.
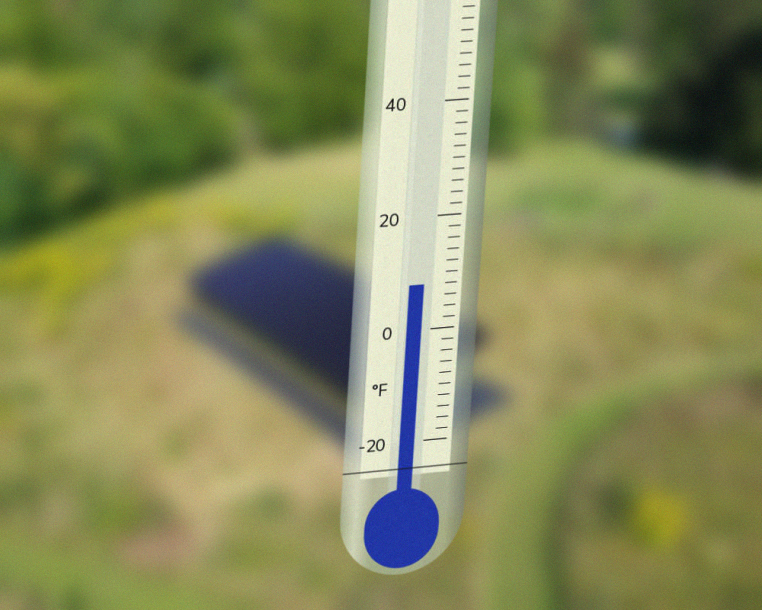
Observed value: {"value": 8, "unit": "°F"}
